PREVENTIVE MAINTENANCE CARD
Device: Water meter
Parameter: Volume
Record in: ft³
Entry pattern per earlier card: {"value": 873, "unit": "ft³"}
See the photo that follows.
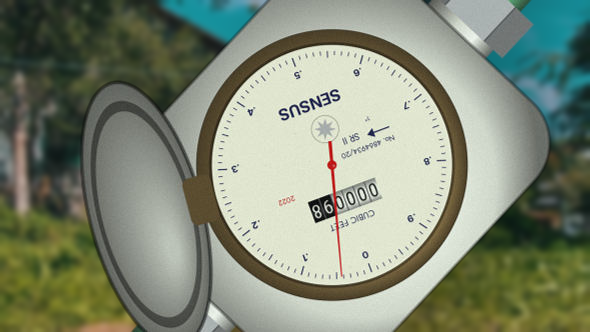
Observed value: {"value": 98.04, "unit": "ft³"}
